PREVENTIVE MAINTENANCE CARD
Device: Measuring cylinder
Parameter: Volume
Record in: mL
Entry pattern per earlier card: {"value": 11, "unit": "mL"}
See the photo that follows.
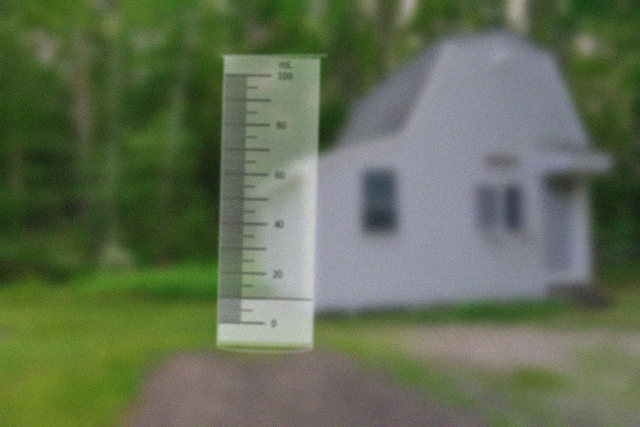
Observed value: {"value": 10, "unit": "mL"}
